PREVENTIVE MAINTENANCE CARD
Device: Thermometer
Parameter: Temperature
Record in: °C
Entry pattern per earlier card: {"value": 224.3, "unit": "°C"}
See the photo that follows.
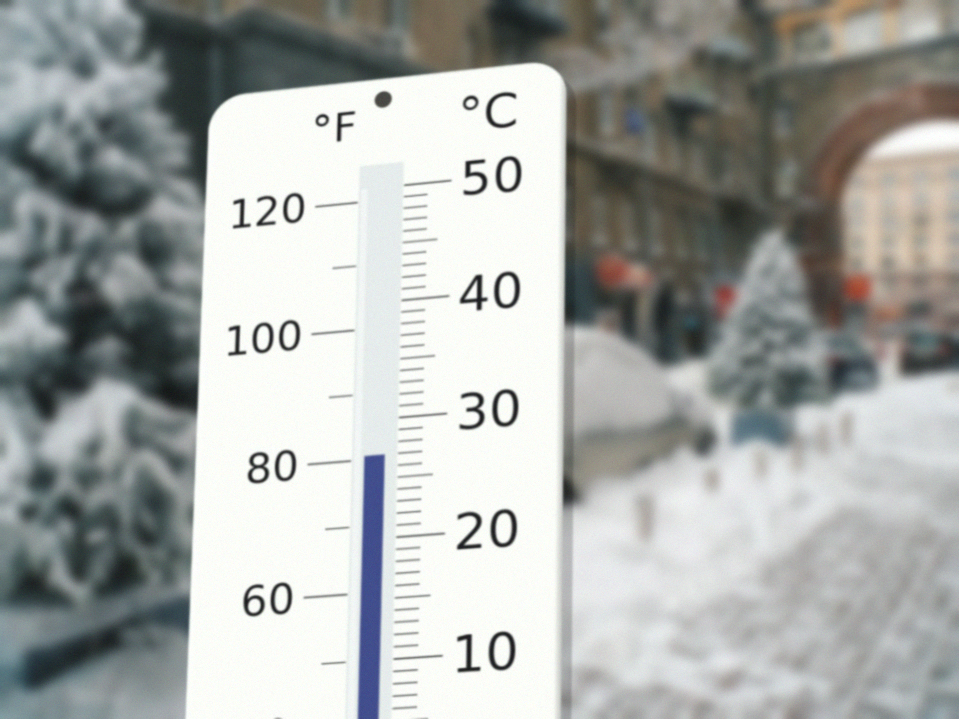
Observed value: {"value": 27, "unit": "°C"}
